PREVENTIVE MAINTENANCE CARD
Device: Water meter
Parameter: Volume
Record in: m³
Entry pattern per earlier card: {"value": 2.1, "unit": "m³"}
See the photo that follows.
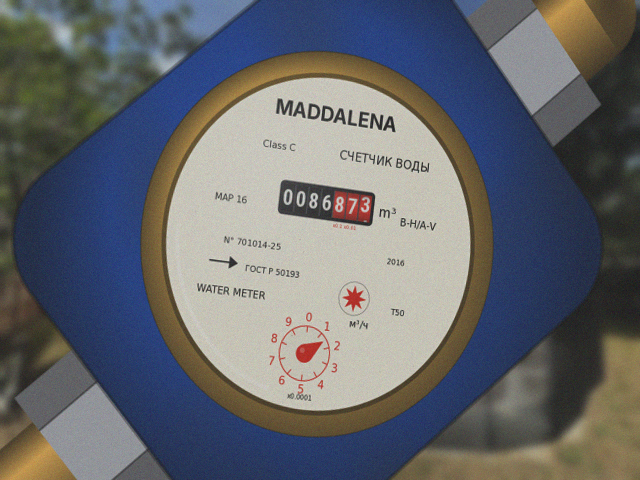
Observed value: {"value": 86.8731, "unit": "m³"}
